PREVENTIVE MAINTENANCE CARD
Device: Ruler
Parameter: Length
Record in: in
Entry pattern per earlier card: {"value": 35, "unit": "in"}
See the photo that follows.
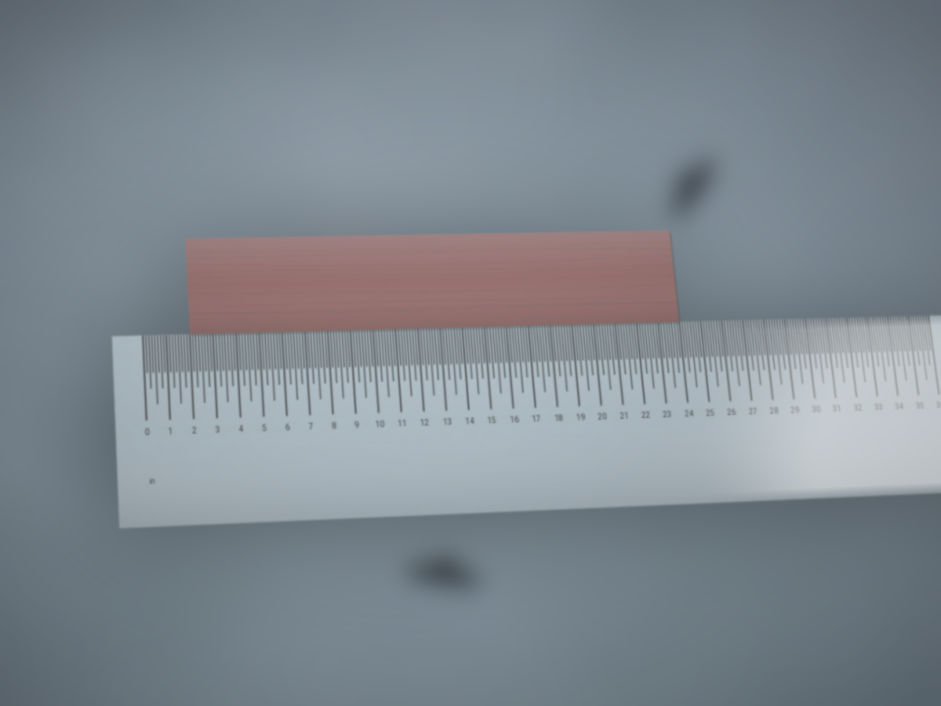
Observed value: {"value": 22, "unit": "in"}
